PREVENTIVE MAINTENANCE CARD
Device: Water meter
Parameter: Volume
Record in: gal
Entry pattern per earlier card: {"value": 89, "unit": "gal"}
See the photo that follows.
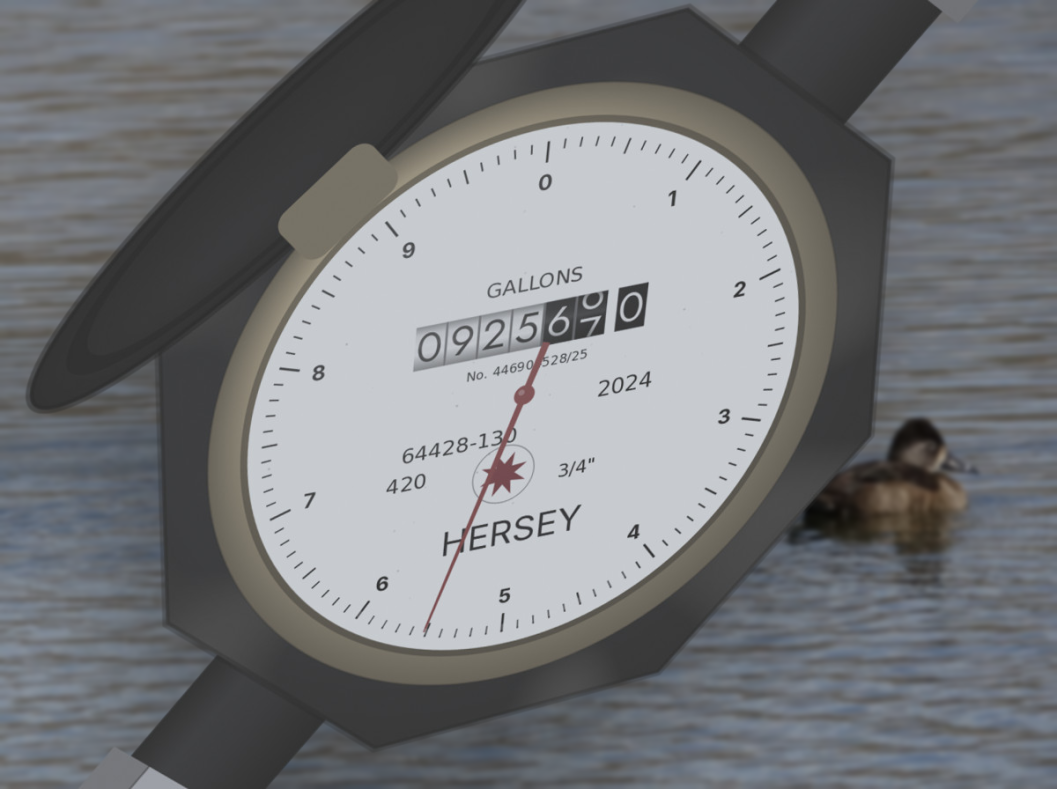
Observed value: {"value": 925665.5, "unit": "gal"}
